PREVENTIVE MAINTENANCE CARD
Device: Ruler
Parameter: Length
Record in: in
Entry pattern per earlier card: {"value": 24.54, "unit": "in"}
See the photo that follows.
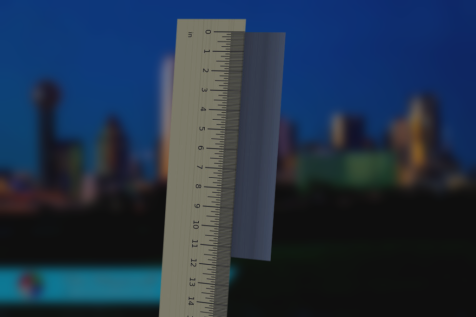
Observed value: {"value": 11.5, "unit": "in"}
